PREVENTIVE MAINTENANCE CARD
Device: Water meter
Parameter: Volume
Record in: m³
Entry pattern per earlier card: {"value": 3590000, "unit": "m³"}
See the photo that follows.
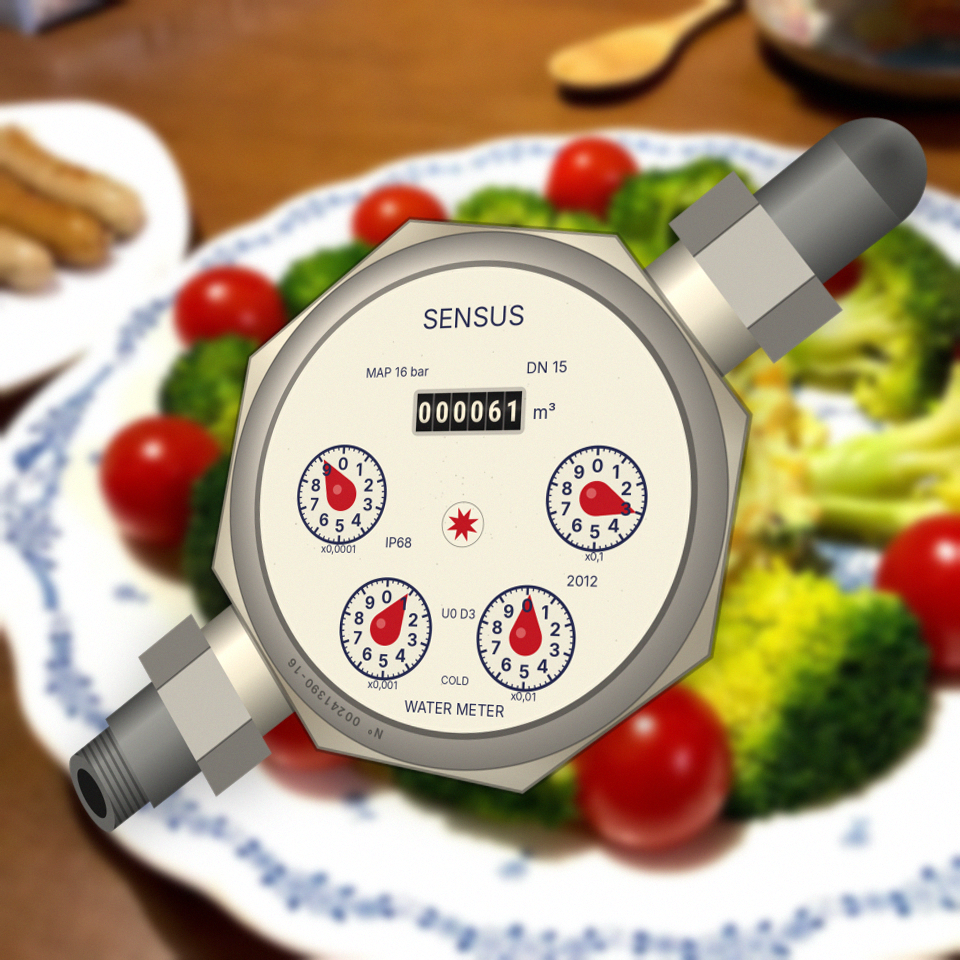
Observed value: {"value": 61.3009, "unit": "m³"}
